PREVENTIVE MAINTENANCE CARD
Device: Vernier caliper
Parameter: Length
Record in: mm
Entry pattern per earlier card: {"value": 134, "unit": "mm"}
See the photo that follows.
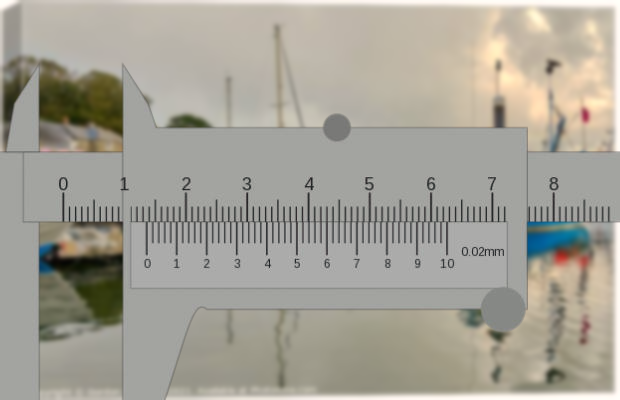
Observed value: {"value": 13.6, "unit": "mm"}
